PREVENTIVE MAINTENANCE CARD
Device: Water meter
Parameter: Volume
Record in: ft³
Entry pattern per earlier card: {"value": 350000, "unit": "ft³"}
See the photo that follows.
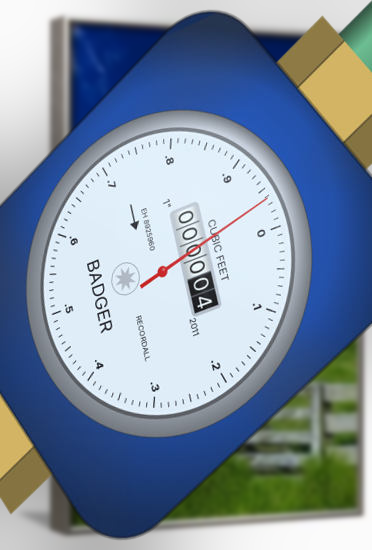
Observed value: {"value": 3.96, "unit": "ft³"}
